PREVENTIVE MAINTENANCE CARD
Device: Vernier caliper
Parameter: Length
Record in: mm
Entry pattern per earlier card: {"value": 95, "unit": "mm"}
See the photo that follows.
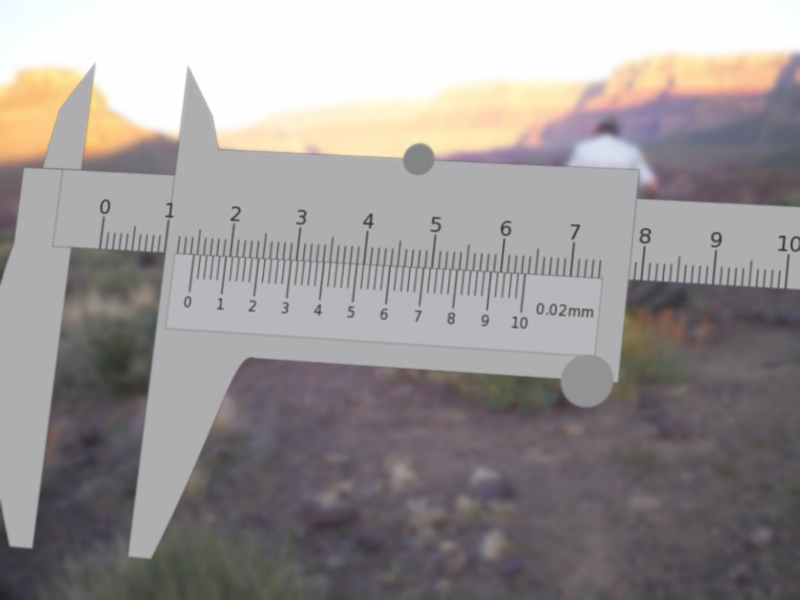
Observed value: {"value": 14.5, "unit": "mm"}
